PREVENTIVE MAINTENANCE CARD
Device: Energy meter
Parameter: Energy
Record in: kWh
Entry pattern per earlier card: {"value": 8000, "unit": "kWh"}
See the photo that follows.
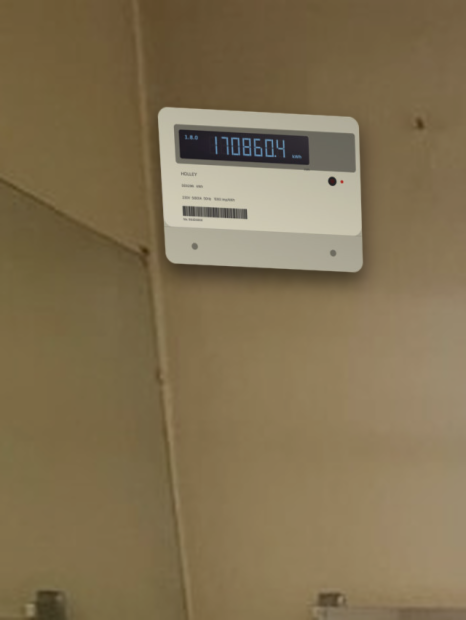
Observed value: {"value": 170860.4, "unit": "kWh"}
